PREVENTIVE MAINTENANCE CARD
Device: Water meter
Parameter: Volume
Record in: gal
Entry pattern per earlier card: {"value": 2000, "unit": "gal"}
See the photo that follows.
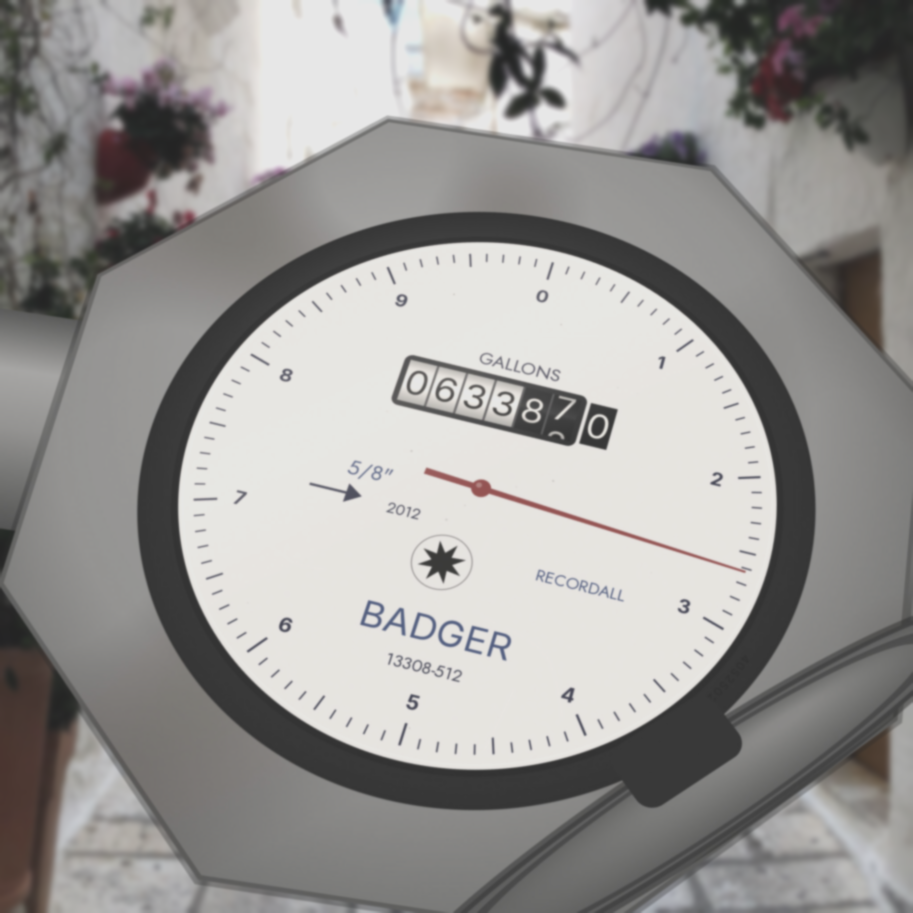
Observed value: {"value": 633872.6, "unit": "gal"}
